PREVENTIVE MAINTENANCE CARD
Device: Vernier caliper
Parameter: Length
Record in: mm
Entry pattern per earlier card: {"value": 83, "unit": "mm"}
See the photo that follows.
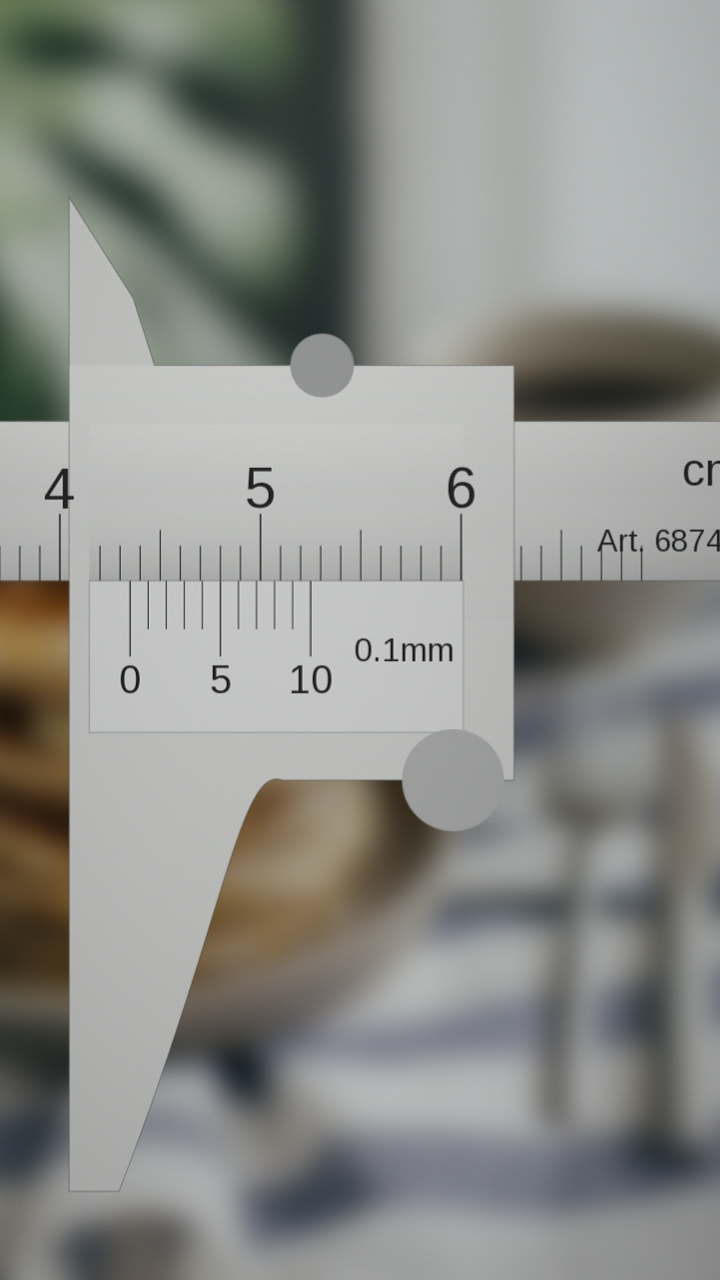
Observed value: {"value": 43.5, "unit": "mm"}
